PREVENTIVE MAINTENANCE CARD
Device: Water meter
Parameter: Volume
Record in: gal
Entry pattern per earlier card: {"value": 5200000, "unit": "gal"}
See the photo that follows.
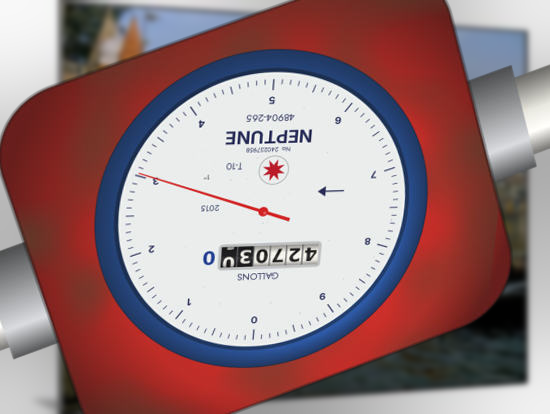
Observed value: {"value": 4270303.0, "unit": "gal"}
